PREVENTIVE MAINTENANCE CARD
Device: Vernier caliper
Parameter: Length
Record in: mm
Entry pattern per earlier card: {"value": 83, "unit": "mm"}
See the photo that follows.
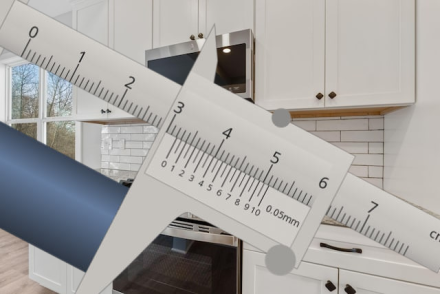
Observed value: {"value": 32.2, "unit": "mm"}
